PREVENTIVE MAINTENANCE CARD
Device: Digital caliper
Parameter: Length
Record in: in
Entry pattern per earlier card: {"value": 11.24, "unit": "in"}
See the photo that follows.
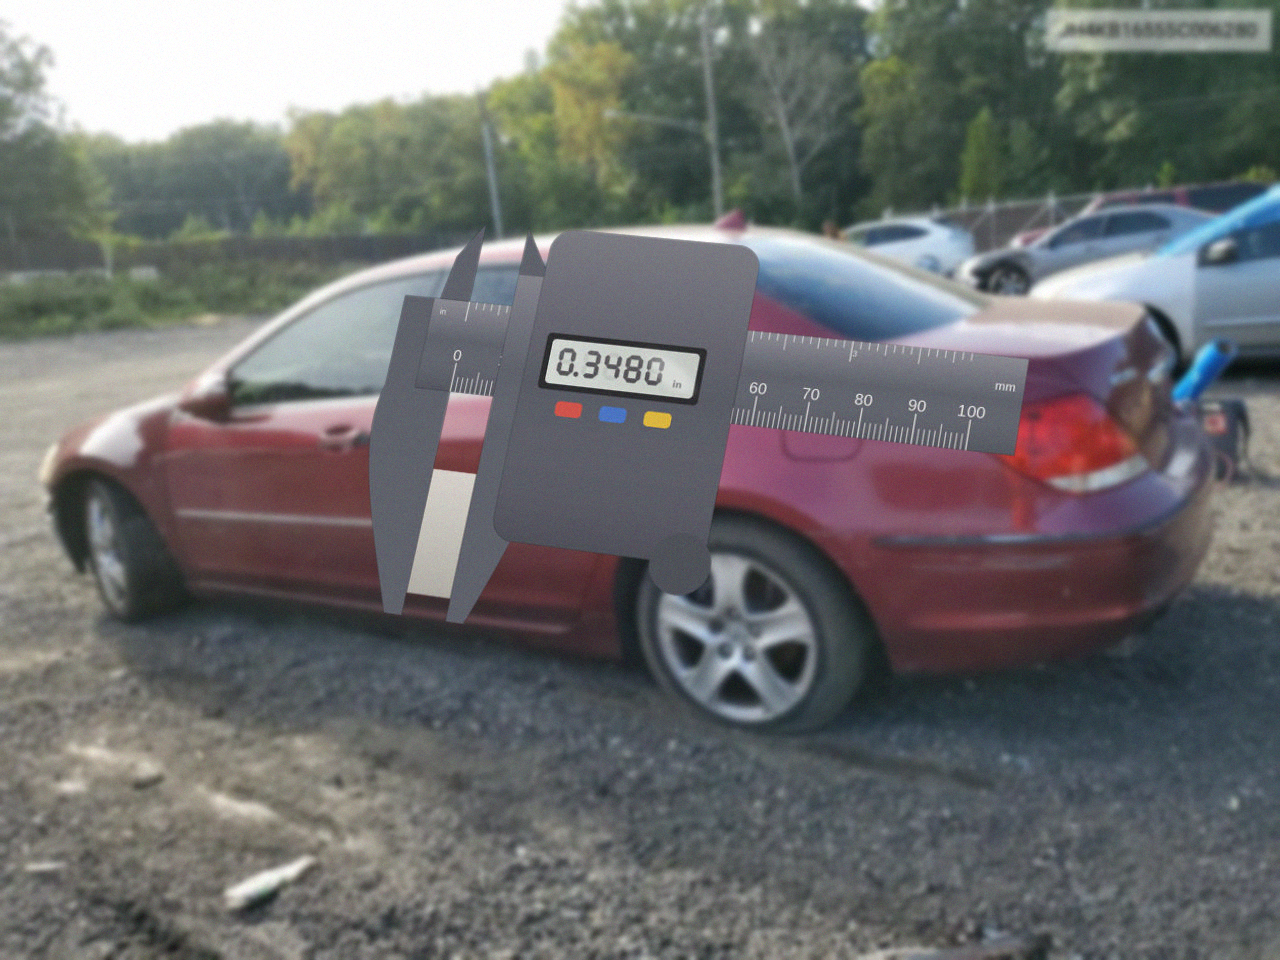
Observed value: {"value": 0.3480, "unit": "in"}
